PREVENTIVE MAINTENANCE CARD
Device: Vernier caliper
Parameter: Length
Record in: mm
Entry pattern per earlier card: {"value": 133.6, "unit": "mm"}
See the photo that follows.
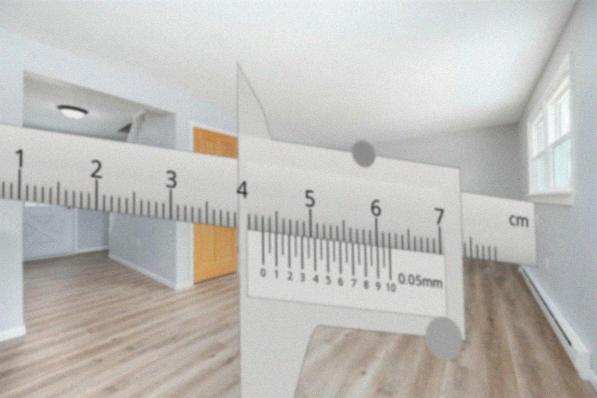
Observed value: {"value": 43.0, "unit": "mm"}
